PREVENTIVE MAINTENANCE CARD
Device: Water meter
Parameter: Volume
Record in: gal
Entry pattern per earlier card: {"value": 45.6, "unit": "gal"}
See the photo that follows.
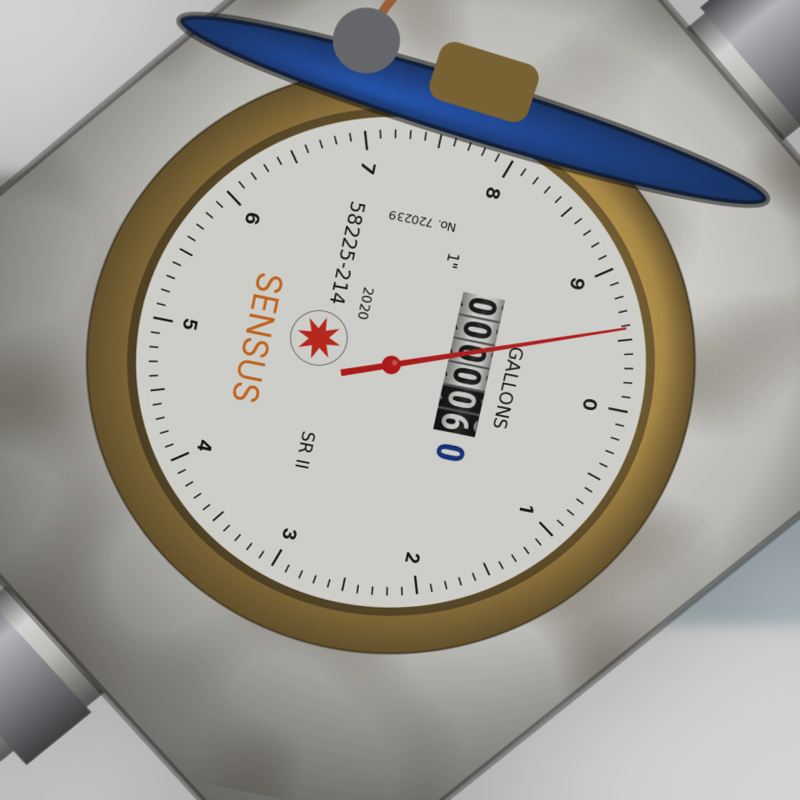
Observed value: {"value": 59.4, "unit": "gal"}
